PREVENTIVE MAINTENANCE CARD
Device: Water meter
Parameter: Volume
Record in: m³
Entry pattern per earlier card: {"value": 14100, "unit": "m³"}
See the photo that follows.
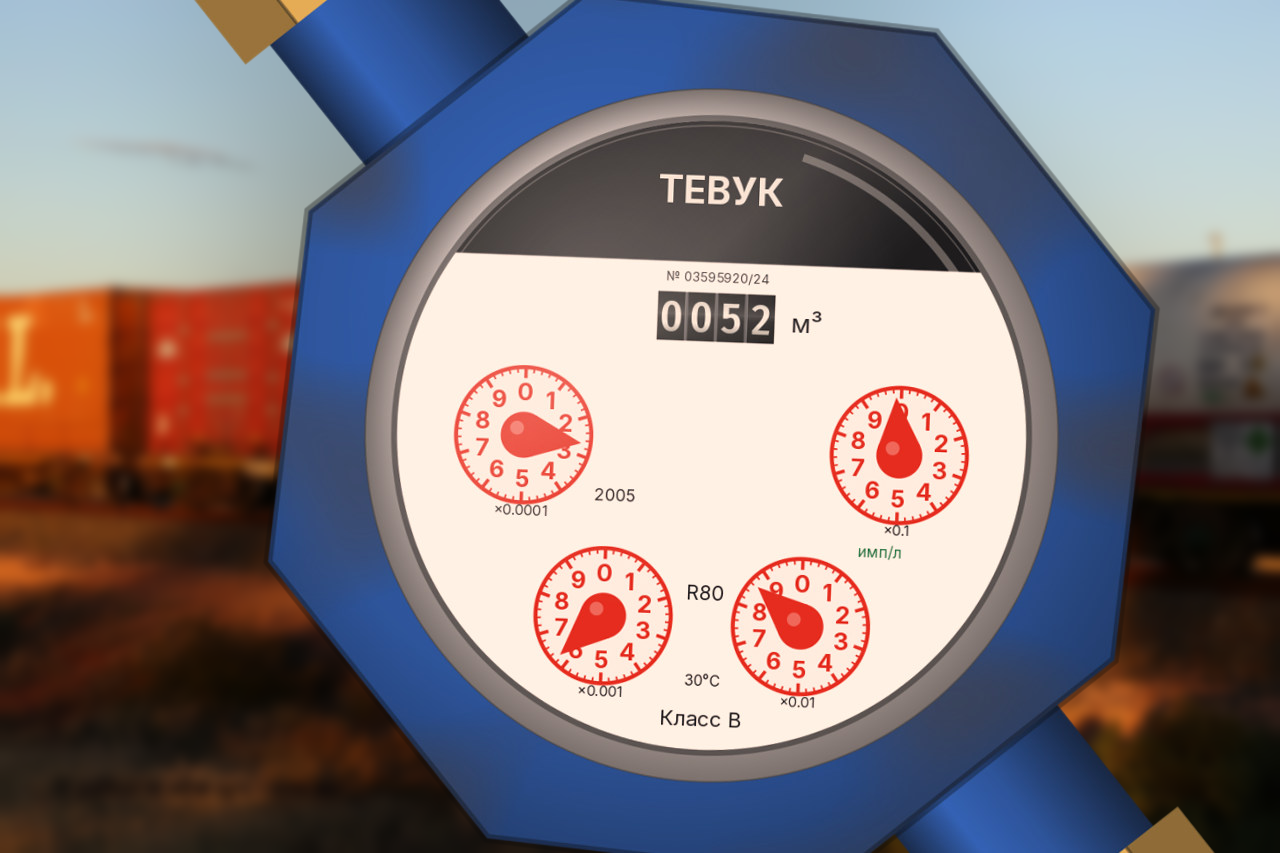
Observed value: {"value": 51.9862, "unit": "m³"}
